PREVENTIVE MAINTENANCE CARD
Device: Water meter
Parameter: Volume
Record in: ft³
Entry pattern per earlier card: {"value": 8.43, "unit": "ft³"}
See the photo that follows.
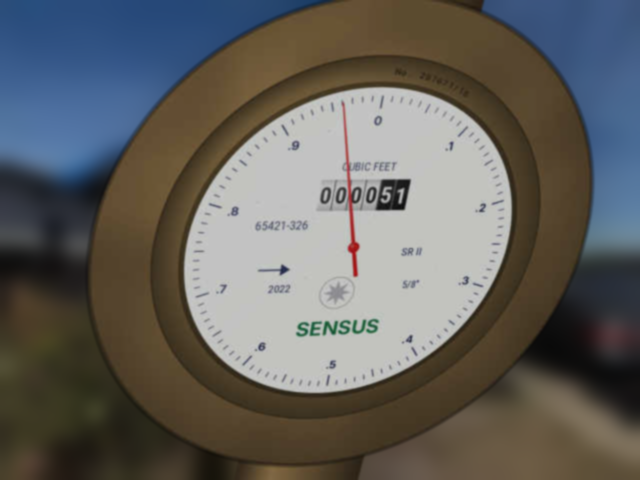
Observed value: {"value": 50.96, "unit": "ft³"}
